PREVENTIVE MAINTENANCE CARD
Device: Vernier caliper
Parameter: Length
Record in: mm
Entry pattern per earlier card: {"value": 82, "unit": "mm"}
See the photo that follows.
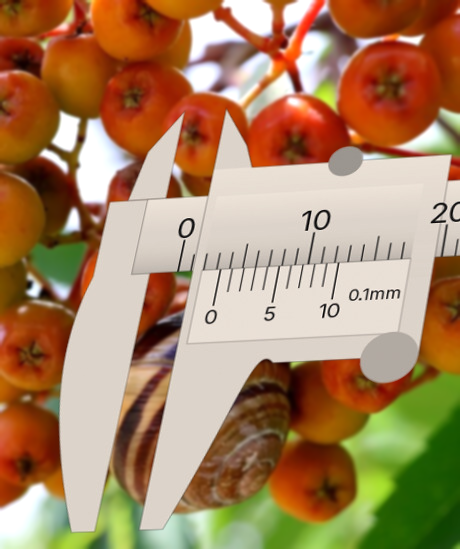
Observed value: {"value": 3.3, "unit": "mm"}
